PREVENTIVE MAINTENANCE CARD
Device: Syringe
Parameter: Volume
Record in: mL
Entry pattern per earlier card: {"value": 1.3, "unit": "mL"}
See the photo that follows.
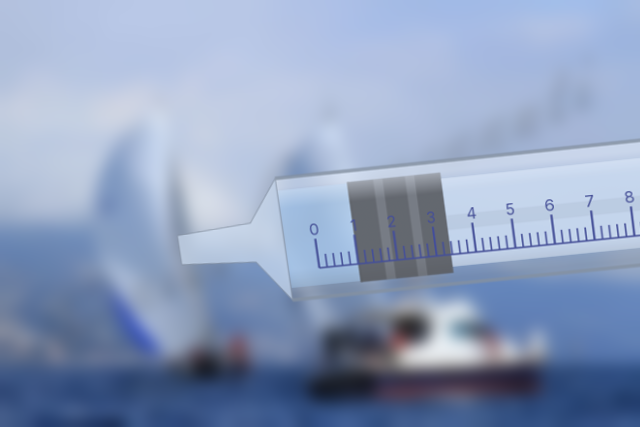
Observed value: {"value": 1, "unit": "mL"}
